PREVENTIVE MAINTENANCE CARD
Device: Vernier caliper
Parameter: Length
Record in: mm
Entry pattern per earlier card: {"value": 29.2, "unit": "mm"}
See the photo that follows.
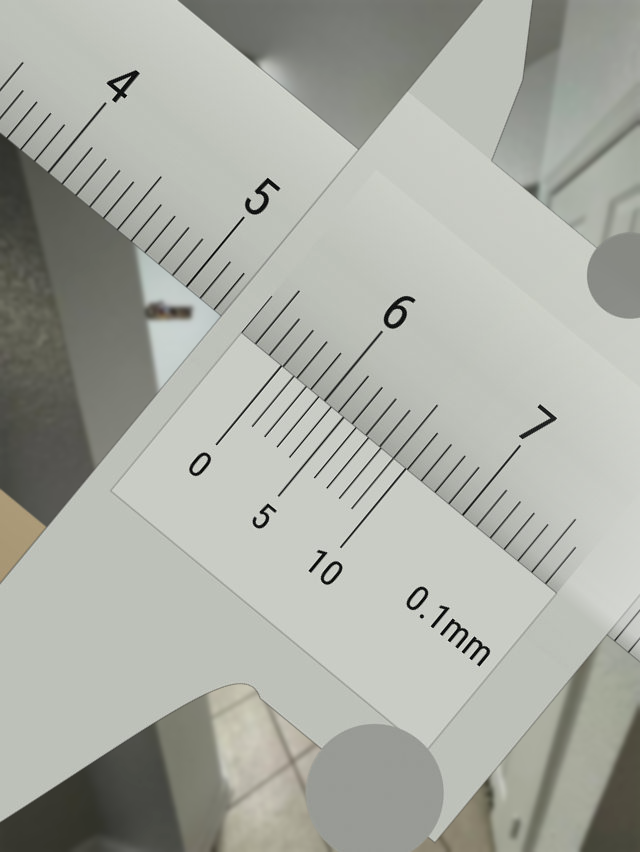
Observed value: {"value": 56.9, "unit": "mm"}
